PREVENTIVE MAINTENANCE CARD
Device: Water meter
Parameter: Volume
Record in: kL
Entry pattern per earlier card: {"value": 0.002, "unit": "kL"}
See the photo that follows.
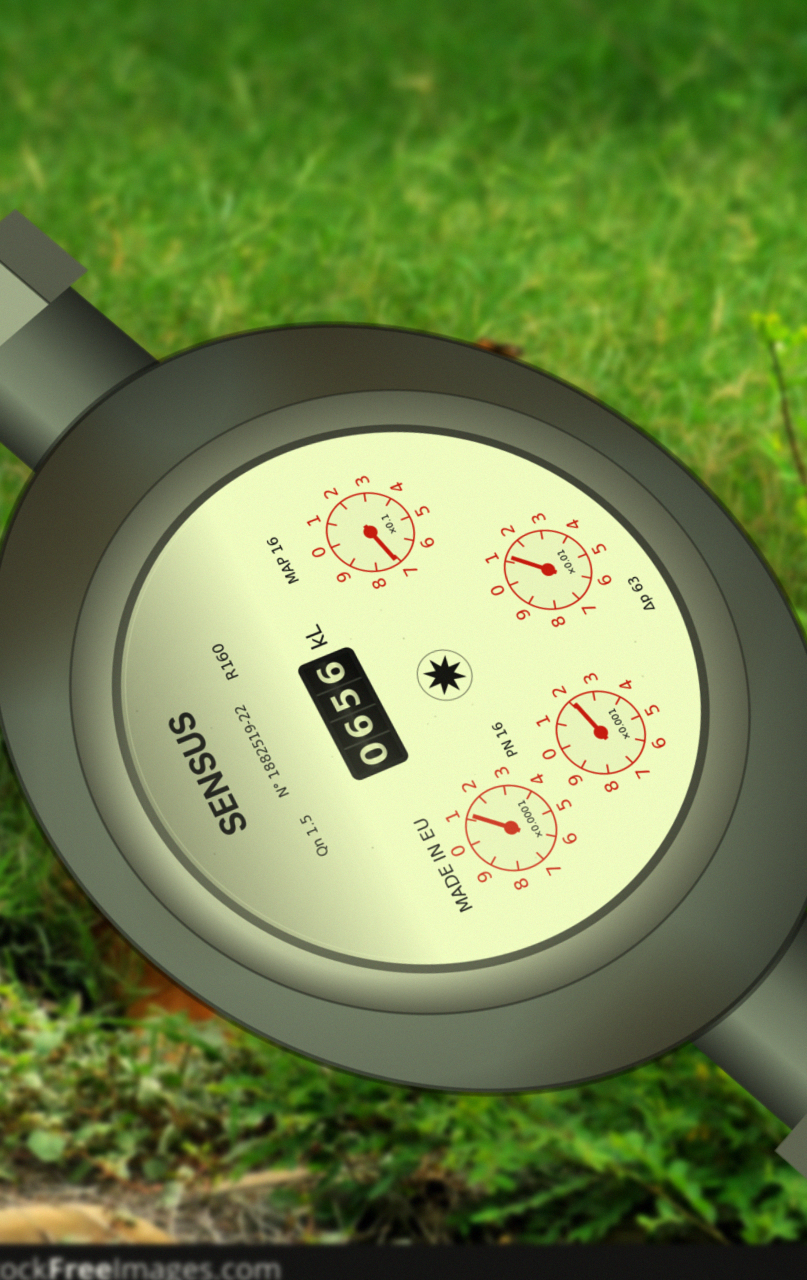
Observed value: {"value": 656.7121, "unit": "kL"}
